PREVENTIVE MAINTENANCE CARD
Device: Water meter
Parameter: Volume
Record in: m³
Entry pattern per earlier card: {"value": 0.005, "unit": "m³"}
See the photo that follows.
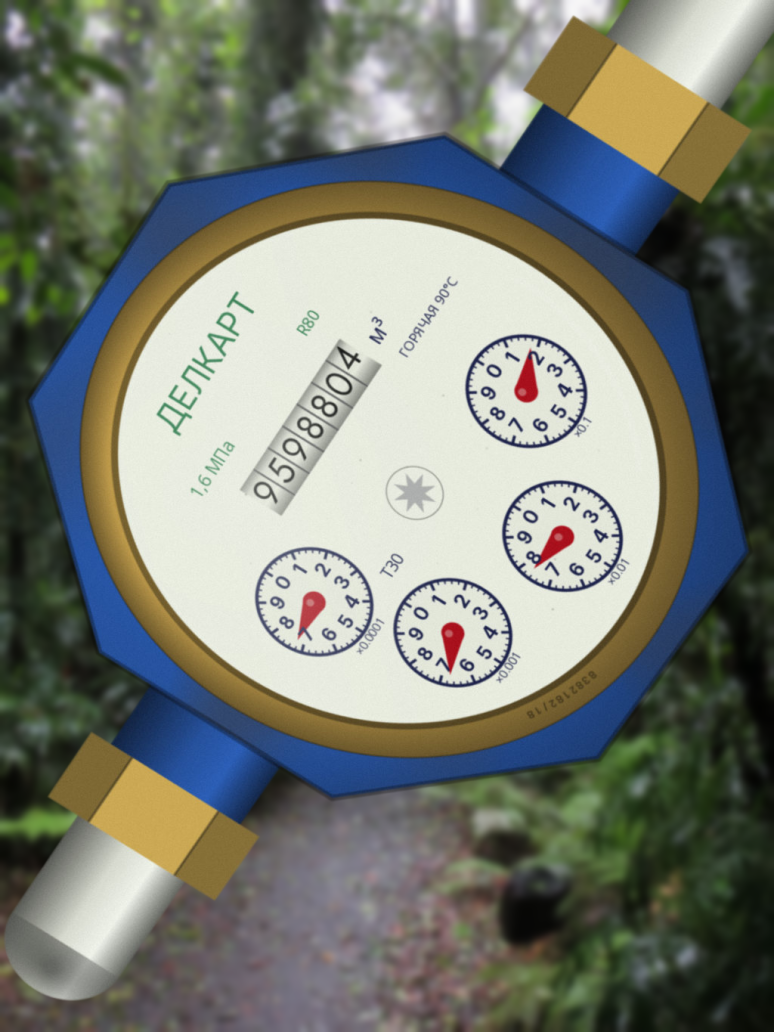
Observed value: {"value": 9598804.1767, "unit": "m³"}
